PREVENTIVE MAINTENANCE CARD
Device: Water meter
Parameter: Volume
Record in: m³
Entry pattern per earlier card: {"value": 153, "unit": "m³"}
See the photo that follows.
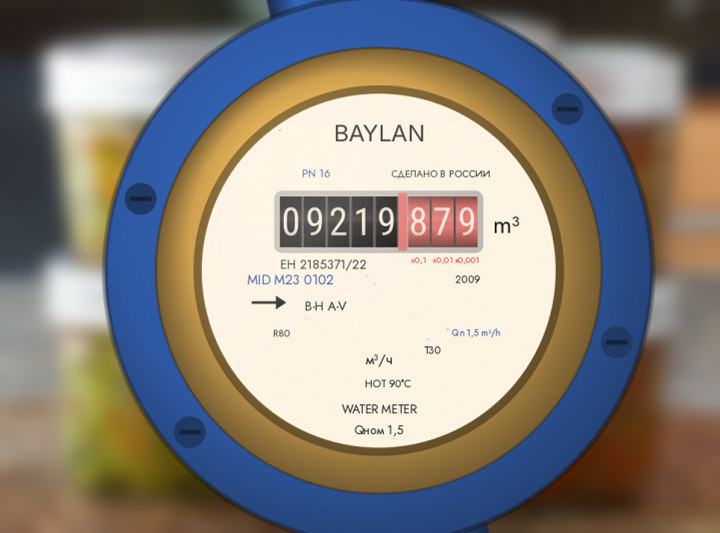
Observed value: {"value": 9219.879, "unit": "m³"}
